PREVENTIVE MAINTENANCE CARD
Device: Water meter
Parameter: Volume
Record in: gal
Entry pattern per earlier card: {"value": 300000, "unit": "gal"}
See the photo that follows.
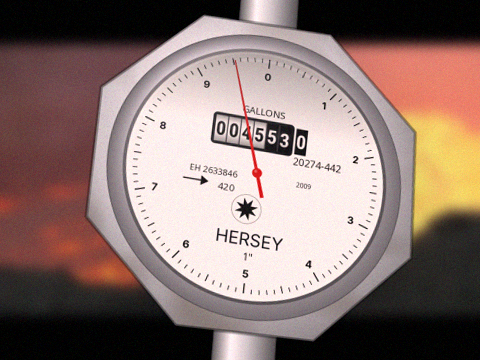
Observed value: {"value": 45529.5, "unit": "gal"}
